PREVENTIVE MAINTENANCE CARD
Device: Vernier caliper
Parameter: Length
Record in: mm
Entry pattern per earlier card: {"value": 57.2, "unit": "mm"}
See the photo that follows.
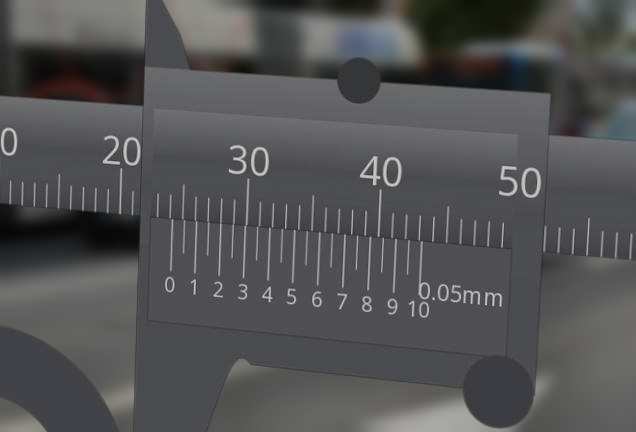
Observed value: {"value": 24.2, "unit": "mm"}
